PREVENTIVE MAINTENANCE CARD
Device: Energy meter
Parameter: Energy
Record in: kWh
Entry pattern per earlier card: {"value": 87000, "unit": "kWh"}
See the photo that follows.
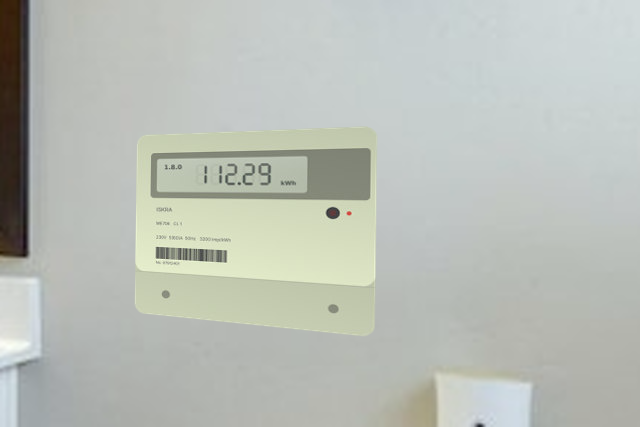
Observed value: {"value": 112.29, "unit": "kWh"}
